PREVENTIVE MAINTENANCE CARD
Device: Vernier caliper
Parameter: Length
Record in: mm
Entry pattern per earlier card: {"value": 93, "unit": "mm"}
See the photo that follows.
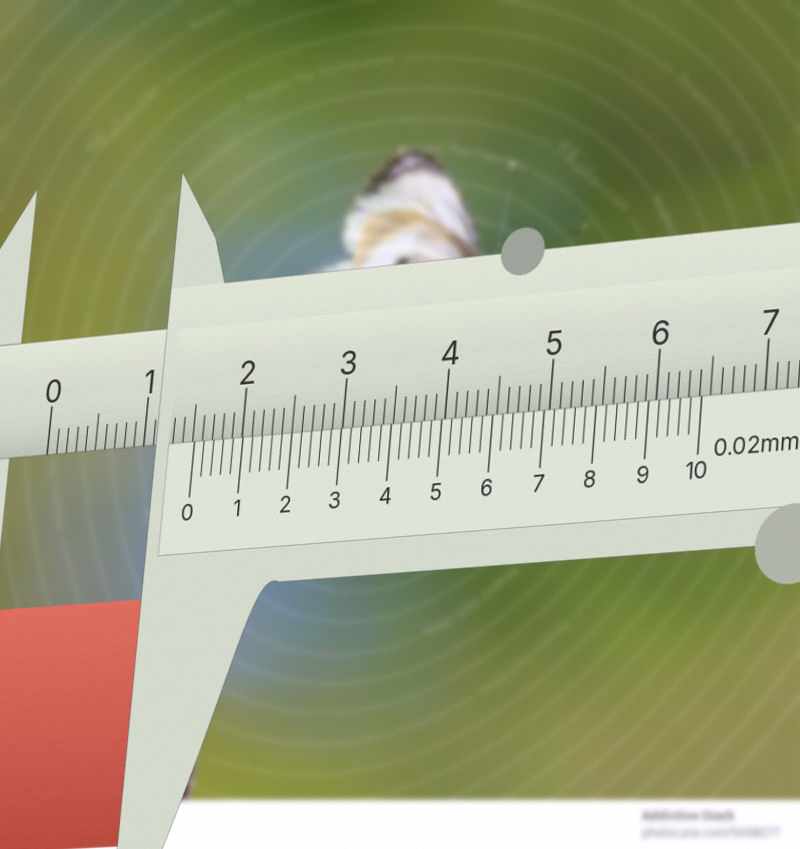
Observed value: {"value": 15.2, "unit": "mm"}
